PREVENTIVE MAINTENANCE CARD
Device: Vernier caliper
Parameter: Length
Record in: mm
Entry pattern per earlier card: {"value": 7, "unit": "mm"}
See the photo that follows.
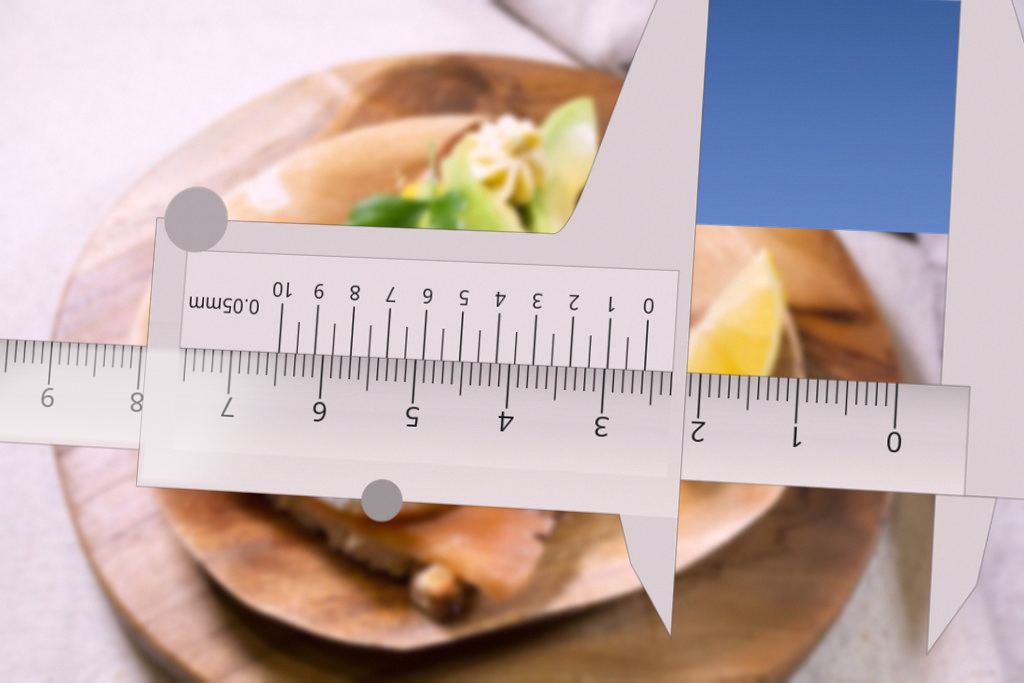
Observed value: {"value": 25.8, "unit": "mm"}
